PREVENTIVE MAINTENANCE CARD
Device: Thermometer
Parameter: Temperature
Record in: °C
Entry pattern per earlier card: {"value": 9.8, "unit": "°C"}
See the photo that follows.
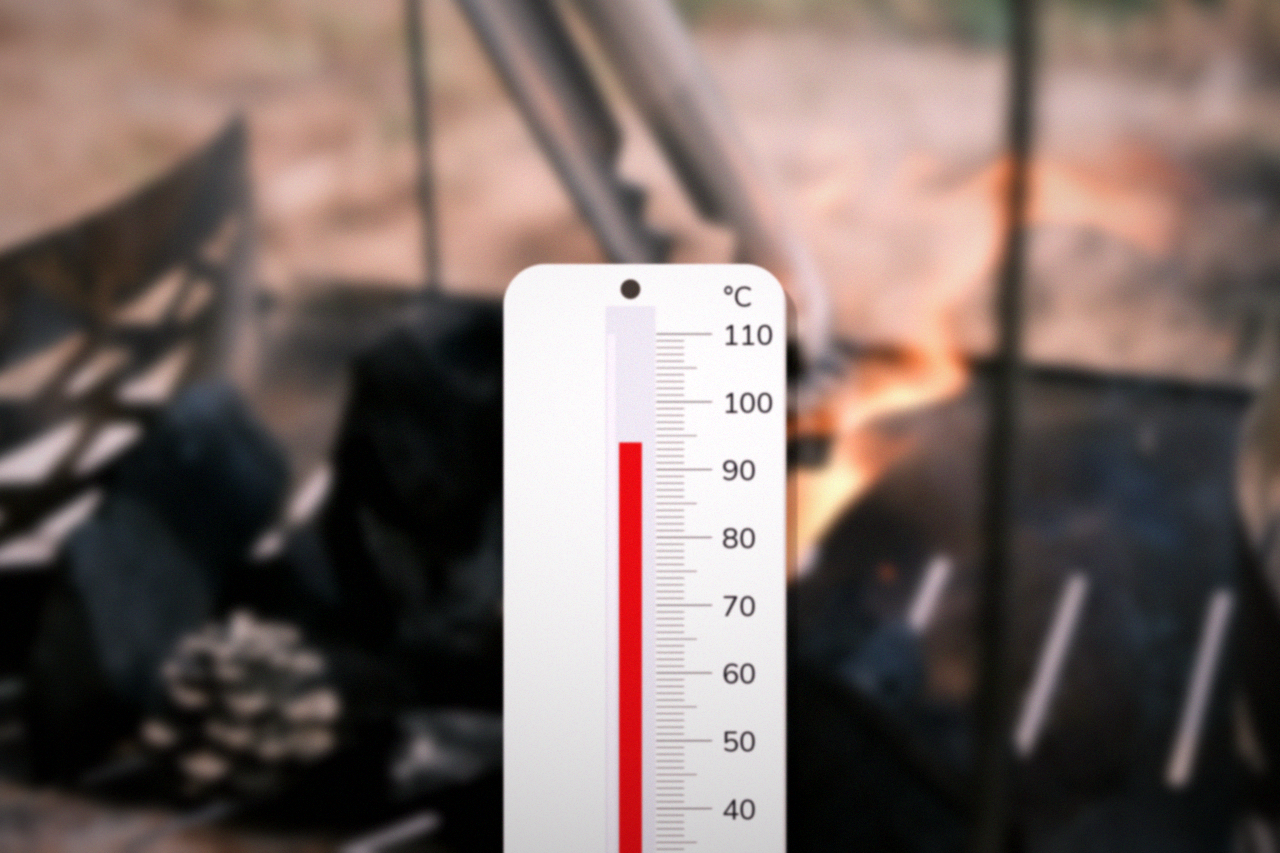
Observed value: {"value": 94, "unit": "°C"}
